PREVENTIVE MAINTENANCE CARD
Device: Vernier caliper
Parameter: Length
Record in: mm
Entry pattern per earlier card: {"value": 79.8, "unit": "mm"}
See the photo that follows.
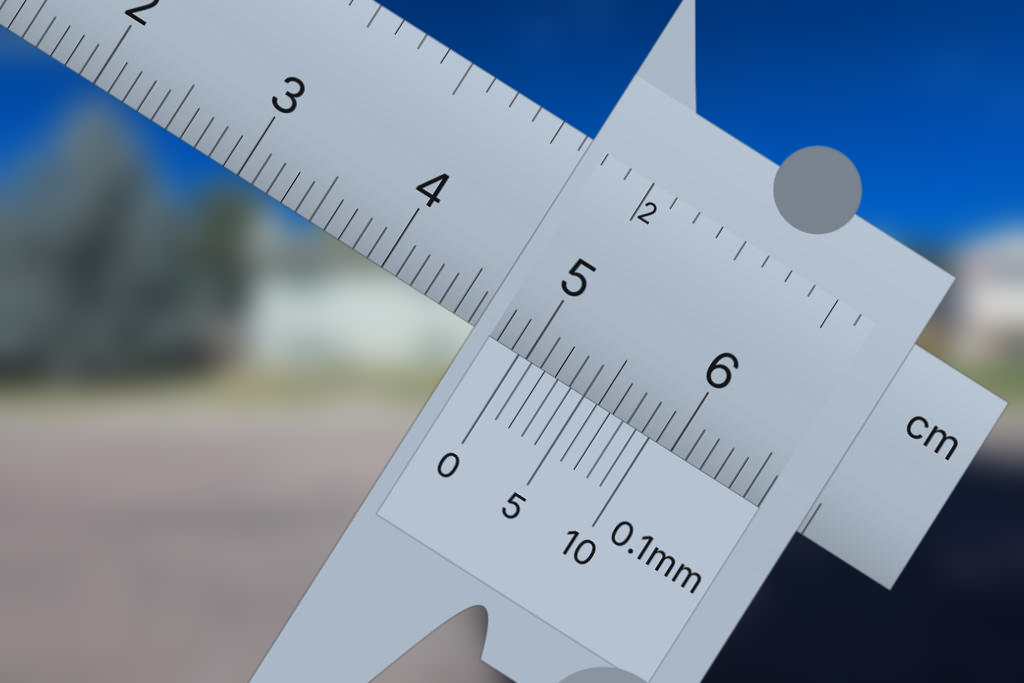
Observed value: {"value": 49.5, "unit": "mm"}
